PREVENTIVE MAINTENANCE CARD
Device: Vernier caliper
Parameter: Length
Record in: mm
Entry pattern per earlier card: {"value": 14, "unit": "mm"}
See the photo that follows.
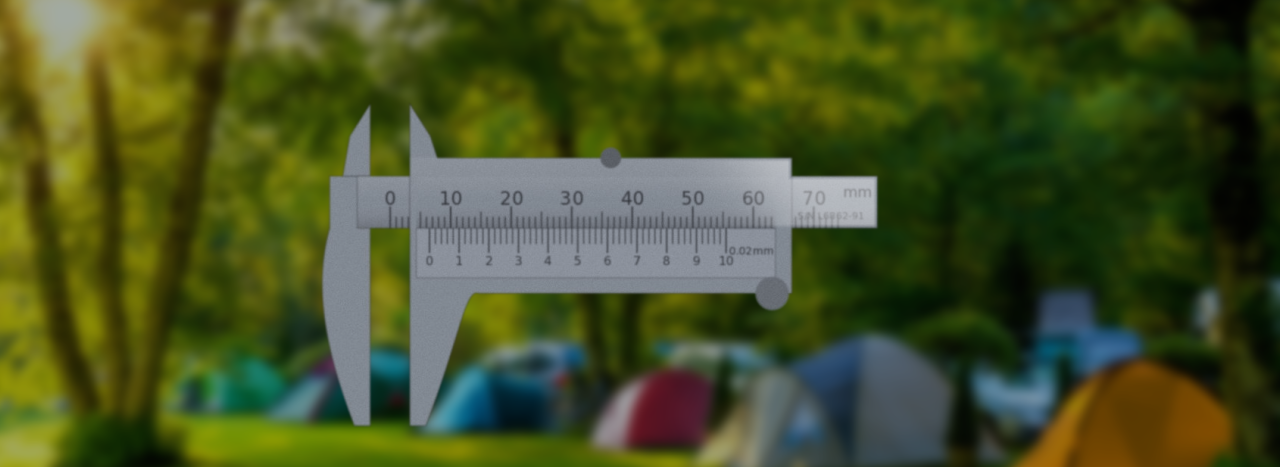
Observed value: {"value": 6.5, "unit": "mm"}
